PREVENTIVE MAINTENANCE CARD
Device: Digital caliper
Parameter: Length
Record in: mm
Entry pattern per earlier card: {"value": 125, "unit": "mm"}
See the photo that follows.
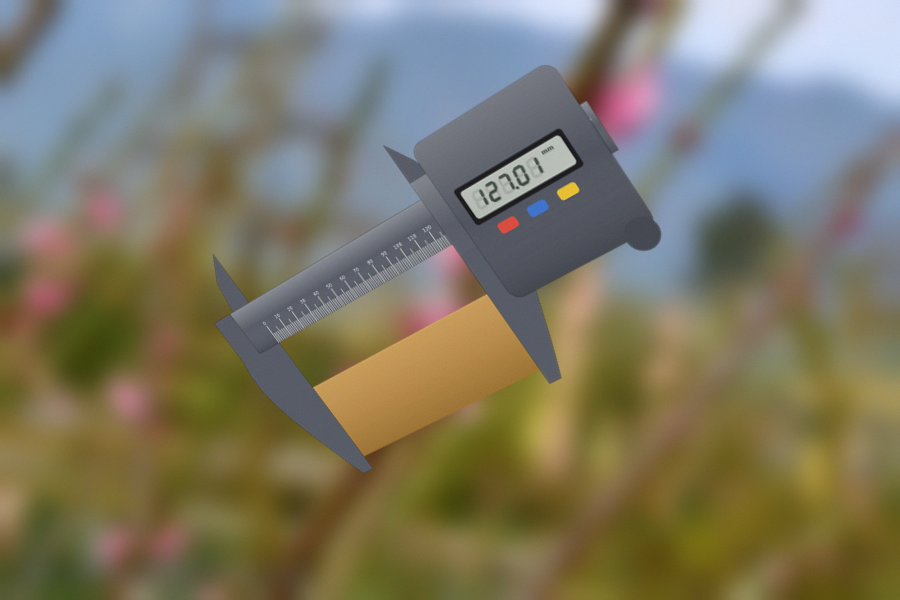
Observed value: {"value": 127.01, "unit": "mm"}
